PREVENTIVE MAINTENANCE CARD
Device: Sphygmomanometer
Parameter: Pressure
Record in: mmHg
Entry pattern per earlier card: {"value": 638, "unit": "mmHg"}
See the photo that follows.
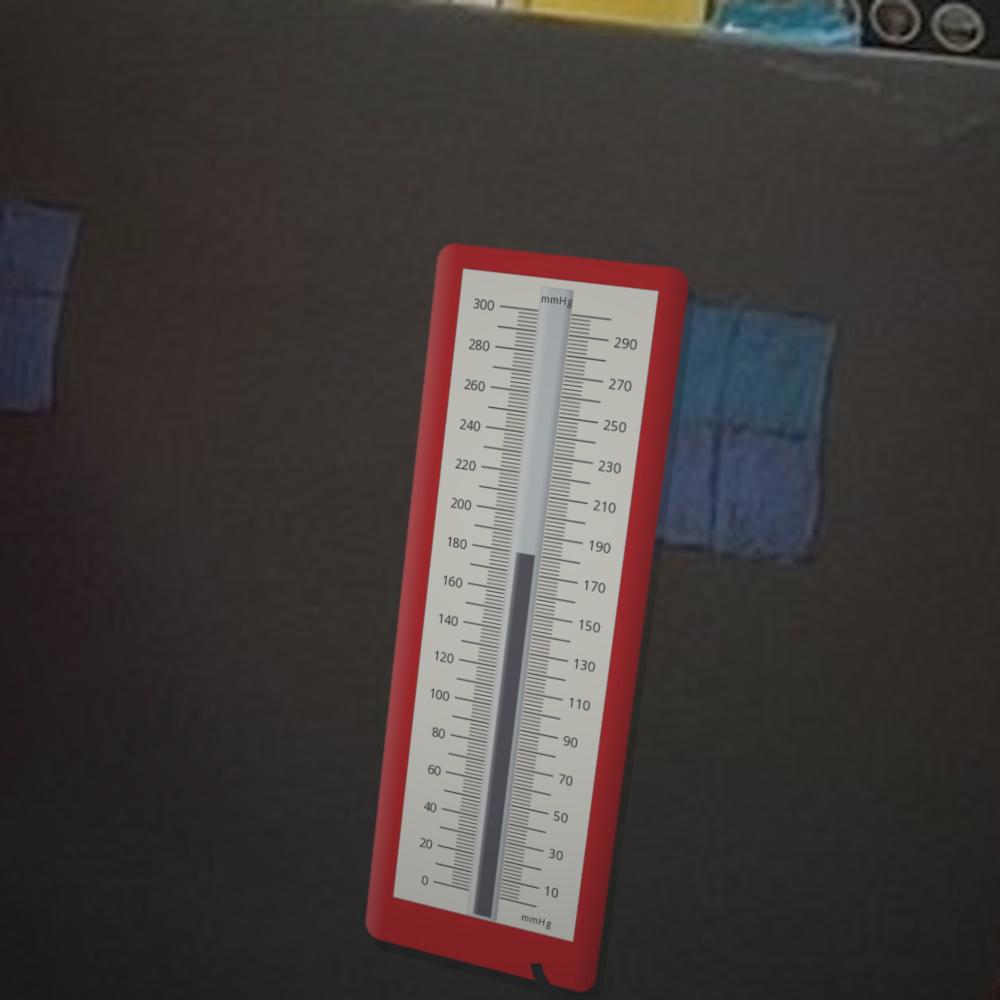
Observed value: {"value": 180, "unit": "mmHg"}
